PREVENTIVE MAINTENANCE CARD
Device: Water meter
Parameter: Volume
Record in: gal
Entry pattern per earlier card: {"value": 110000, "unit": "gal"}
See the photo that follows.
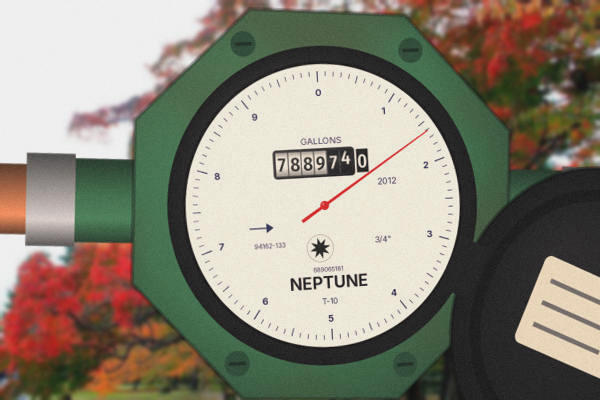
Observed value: {"value": 7889741.6, "unit": "gal"}
